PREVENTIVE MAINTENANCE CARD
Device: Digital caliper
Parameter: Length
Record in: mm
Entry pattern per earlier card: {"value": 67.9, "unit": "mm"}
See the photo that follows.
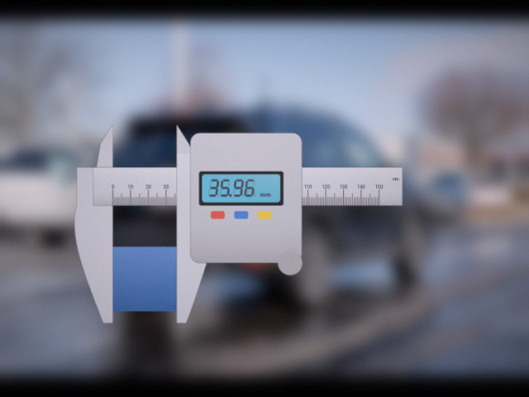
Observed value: {"value": 35.96, "unit": "mm"}
